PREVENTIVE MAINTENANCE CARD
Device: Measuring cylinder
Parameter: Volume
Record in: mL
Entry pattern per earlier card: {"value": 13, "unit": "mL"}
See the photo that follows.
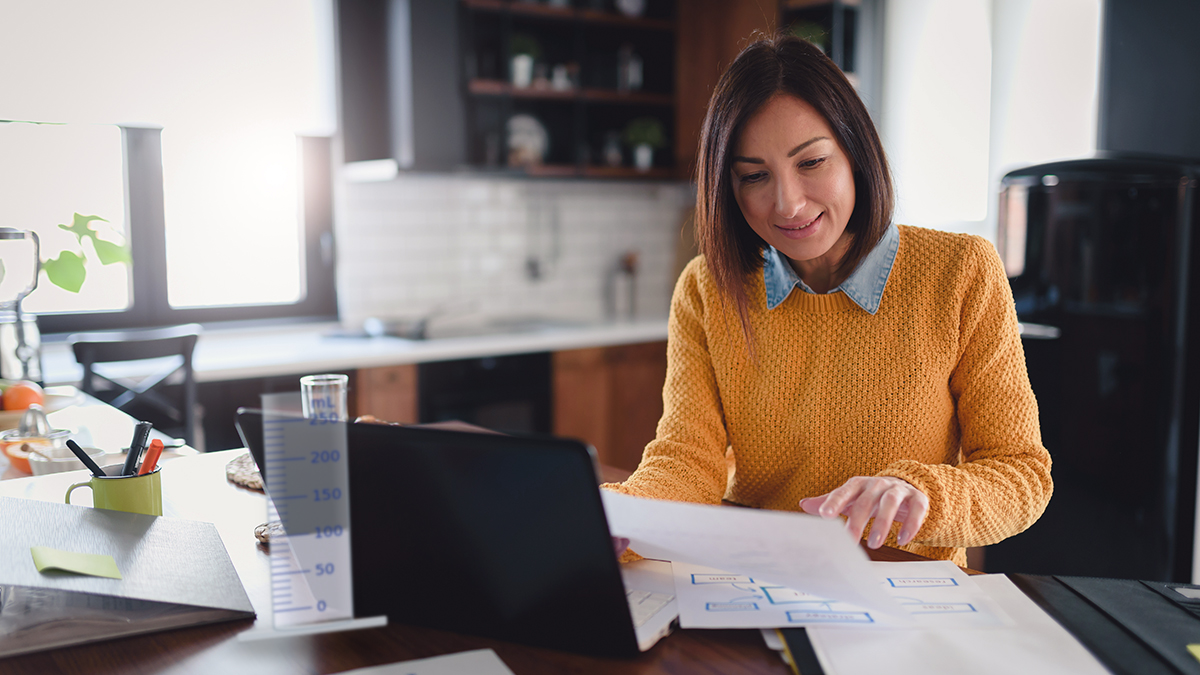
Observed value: {"value": 100, "unit": "mL"}
